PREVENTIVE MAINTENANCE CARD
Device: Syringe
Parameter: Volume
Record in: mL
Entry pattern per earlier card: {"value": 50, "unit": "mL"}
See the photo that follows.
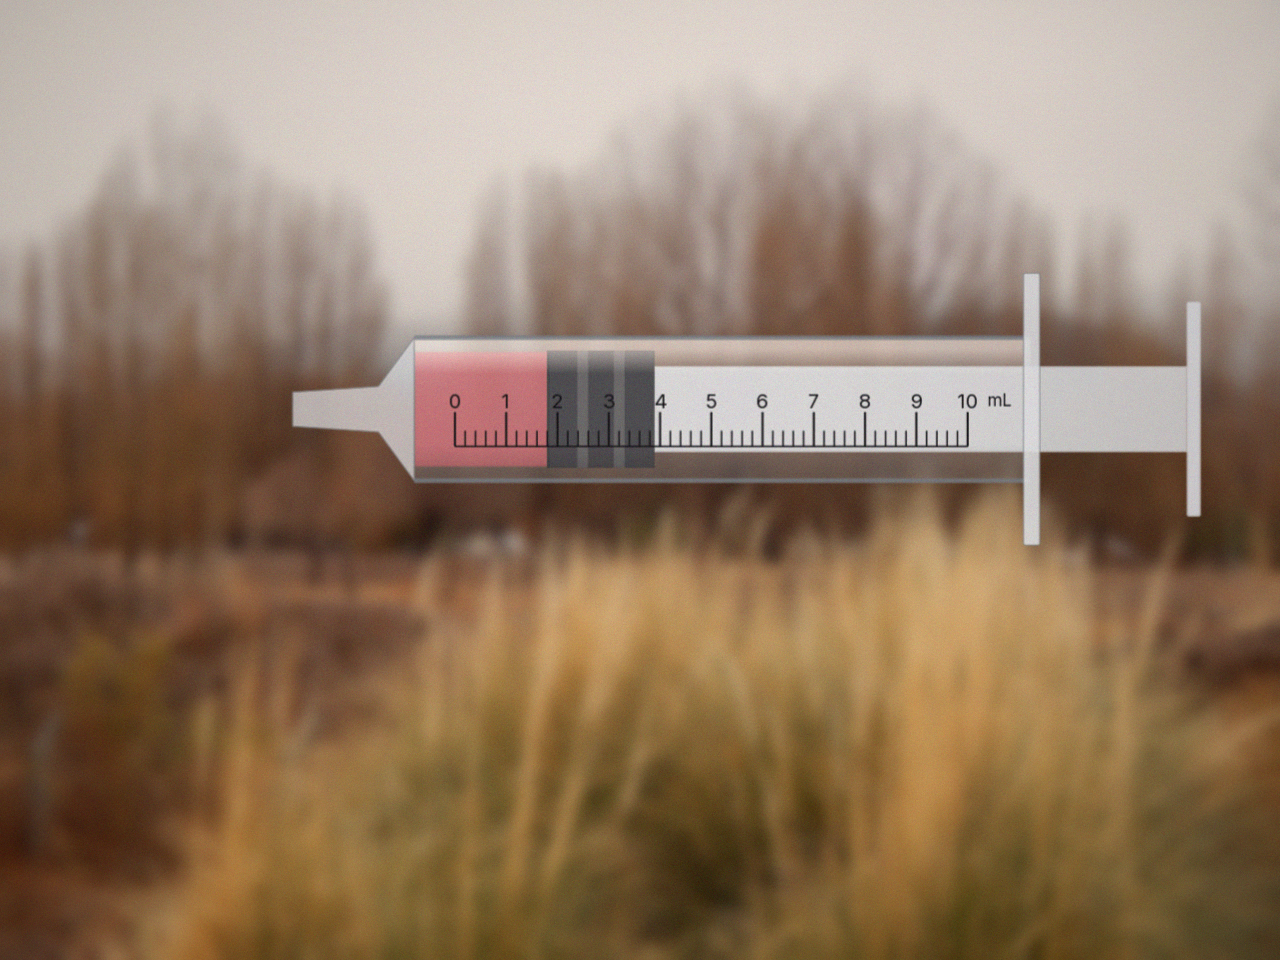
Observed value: {"value": 1.8, "unit": "mL"}
